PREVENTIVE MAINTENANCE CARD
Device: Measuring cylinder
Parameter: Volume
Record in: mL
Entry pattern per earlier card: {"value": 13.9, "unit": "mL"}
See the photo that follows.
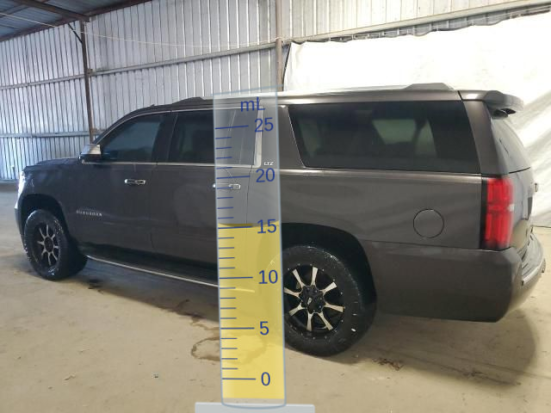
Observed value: {"value": 15, "unit": "mL"}
